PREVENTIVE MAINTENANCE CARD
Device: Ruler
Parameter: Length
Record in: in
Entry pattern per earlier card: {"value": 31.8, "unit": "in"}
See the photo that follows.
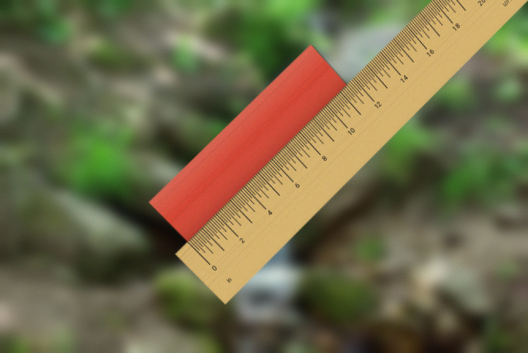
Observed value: {"value": 11.5, "unit": "in"}
